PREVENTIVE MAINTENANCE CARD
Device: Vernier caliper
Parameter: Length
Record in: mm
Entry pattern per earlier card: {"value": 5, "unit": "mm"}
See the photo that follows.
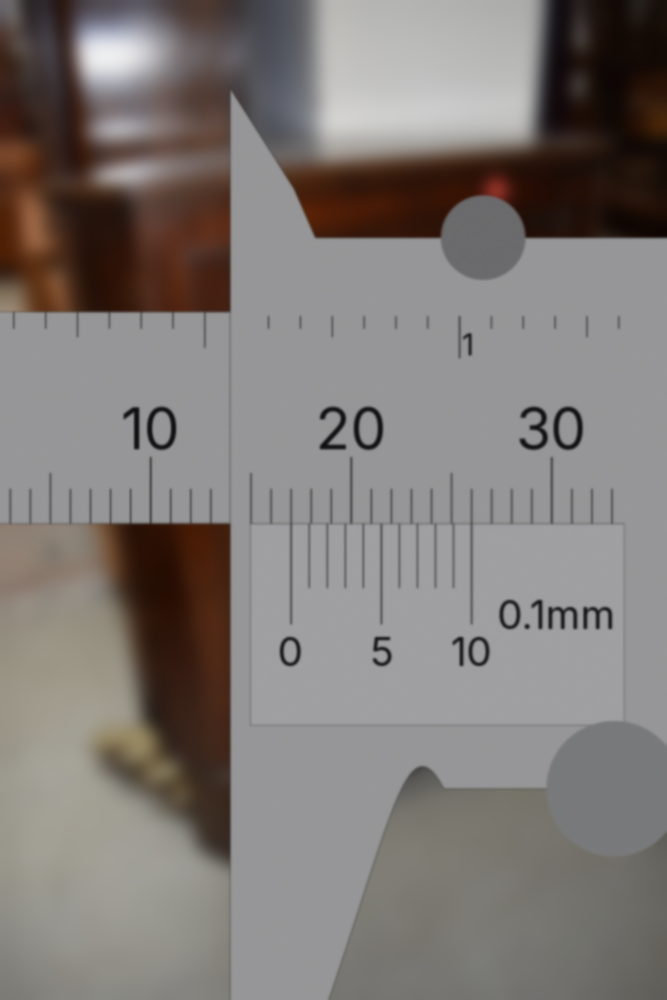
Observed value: {"value": 17.0, "unit": "mm"}
